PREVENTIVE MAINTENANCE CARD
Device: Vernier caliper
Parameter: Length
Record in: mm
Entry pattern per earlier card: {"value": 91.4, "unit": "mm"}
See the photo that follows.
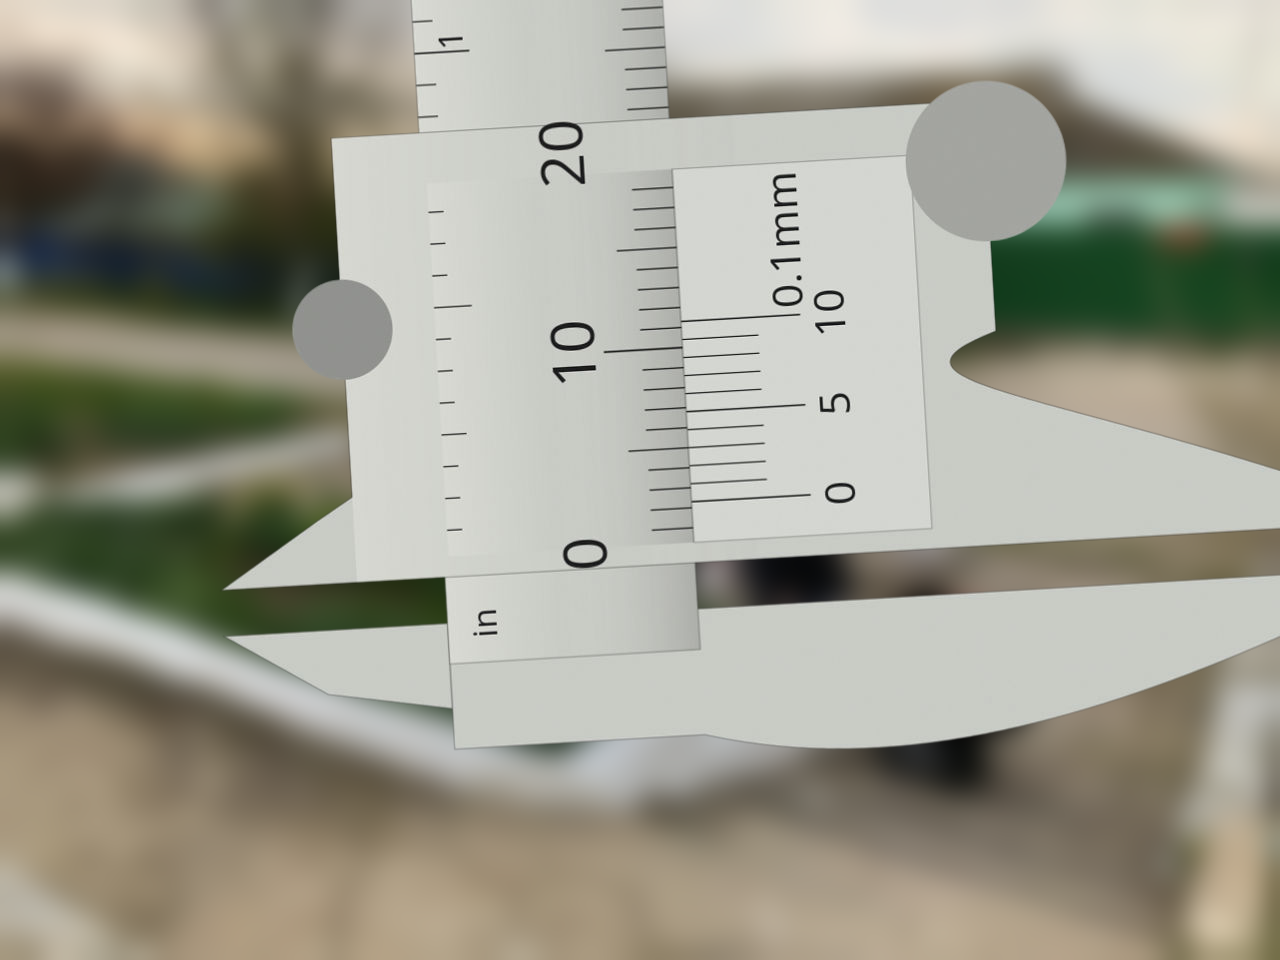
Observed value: {"value": 2.3, "unit": "mm"}
